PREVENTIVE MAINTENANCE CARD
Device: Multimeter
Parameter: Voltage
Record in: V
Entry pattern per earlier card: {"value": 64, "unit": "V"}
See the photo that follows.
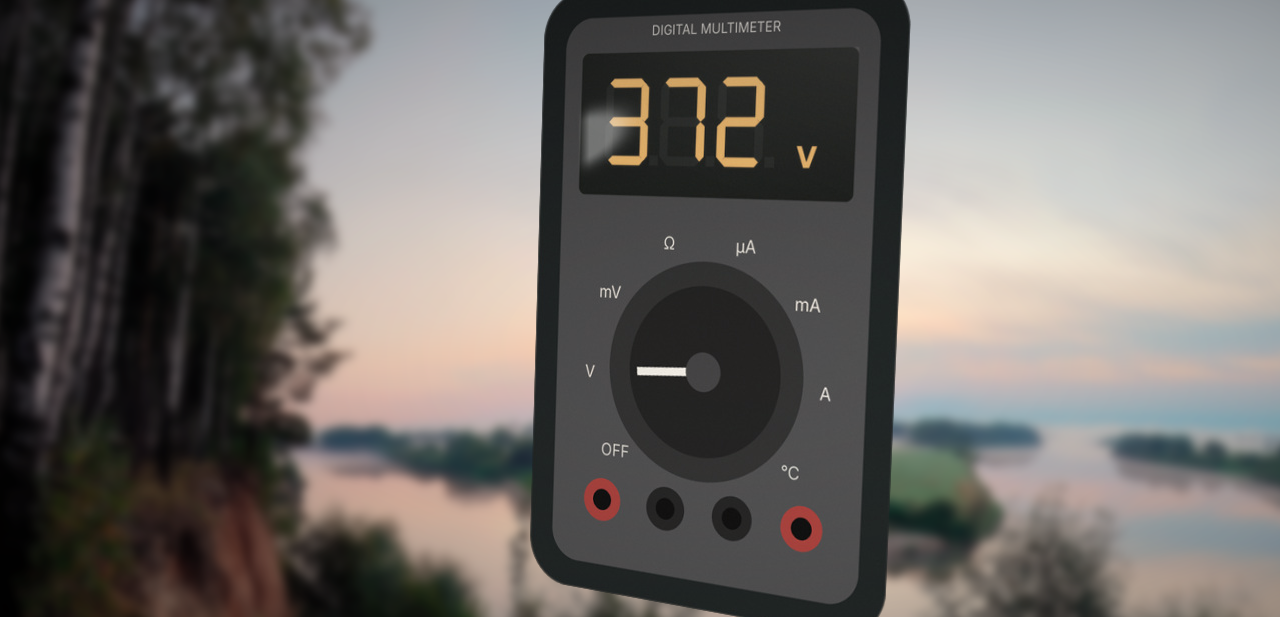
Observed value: {"value": 372, "unit": "V"}
